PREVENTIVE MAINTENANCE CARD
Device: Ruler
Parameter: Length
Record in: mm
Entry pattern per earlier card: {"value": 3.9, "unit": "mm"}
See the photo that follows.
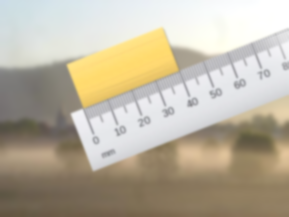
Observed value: {"value": 40, "unit": "mm"}
